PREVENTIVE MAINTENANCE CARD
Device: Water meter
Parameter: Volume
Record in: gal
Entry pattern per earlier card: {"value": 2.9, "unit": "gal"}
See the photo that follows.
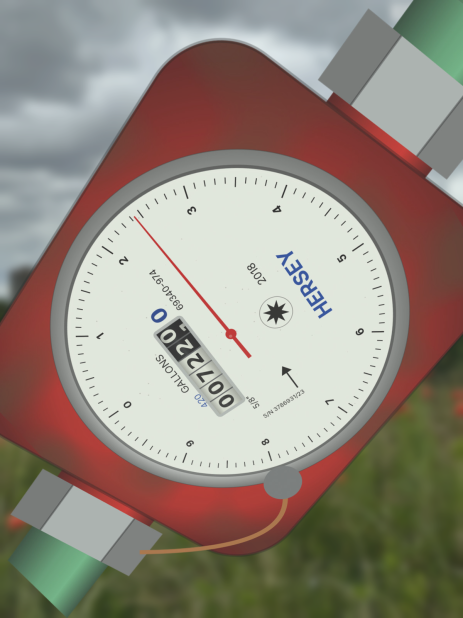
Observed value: {"value": 72202.4, "unit": "gal"}
